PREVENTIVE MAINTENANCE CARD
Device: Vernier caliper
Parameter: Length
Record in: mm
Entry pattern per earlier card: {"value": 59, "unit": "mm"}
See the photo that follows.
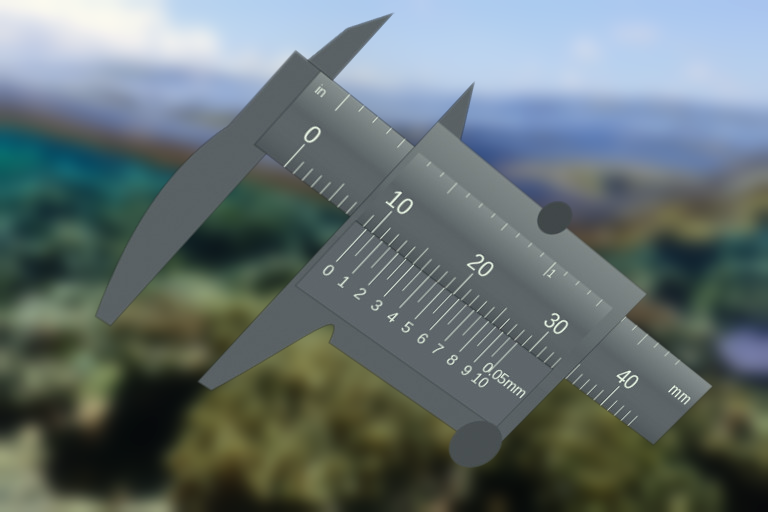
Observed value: {"value": 9.4, "unit": "mm"}
